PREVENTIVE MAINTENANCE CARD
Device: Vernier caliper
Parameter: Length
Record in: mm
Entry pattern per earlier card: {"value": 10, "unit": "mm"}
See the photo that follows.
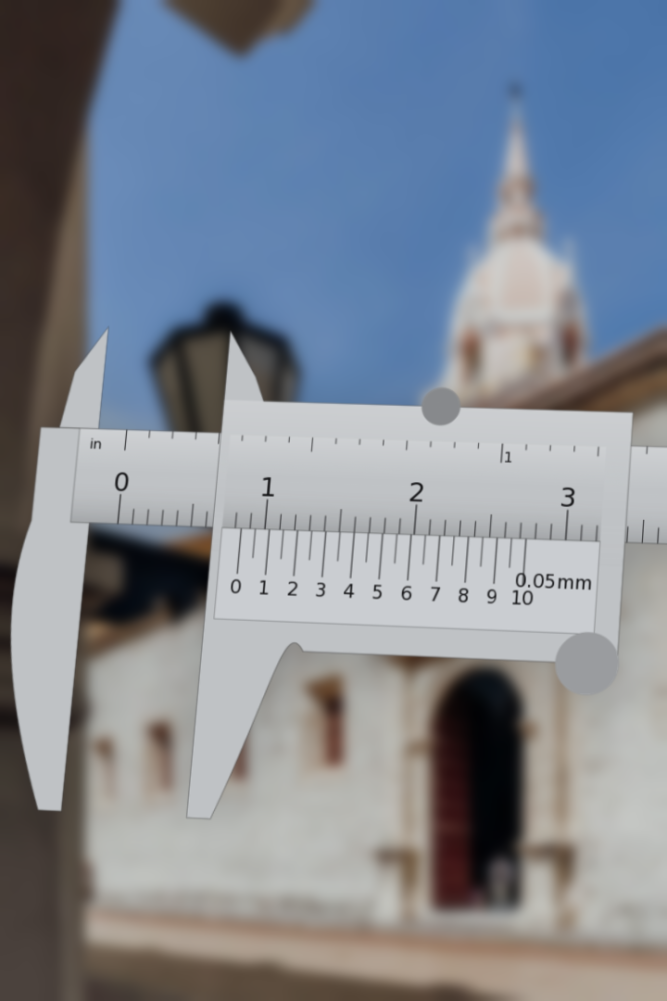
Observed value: {"value": 8.4, "unit": "mm"}
